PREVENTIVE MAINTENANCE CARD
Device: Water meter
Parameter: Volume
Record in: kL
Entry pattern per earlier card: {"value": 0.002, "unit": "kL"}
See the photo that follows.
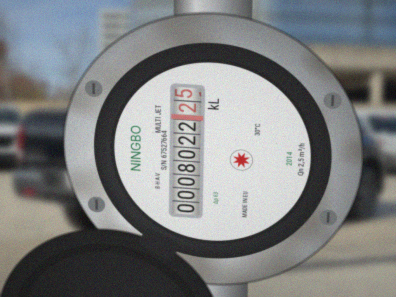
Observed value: {"value": 8022.25, "unit": "kL"}
